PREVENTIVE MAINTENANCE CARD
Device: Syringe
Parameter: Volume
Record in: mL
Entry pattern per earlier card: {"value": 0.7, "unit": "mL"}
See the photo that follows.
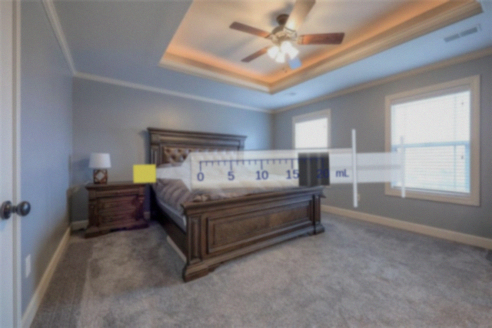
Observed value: {"value": 16, "unit": "mL"}
